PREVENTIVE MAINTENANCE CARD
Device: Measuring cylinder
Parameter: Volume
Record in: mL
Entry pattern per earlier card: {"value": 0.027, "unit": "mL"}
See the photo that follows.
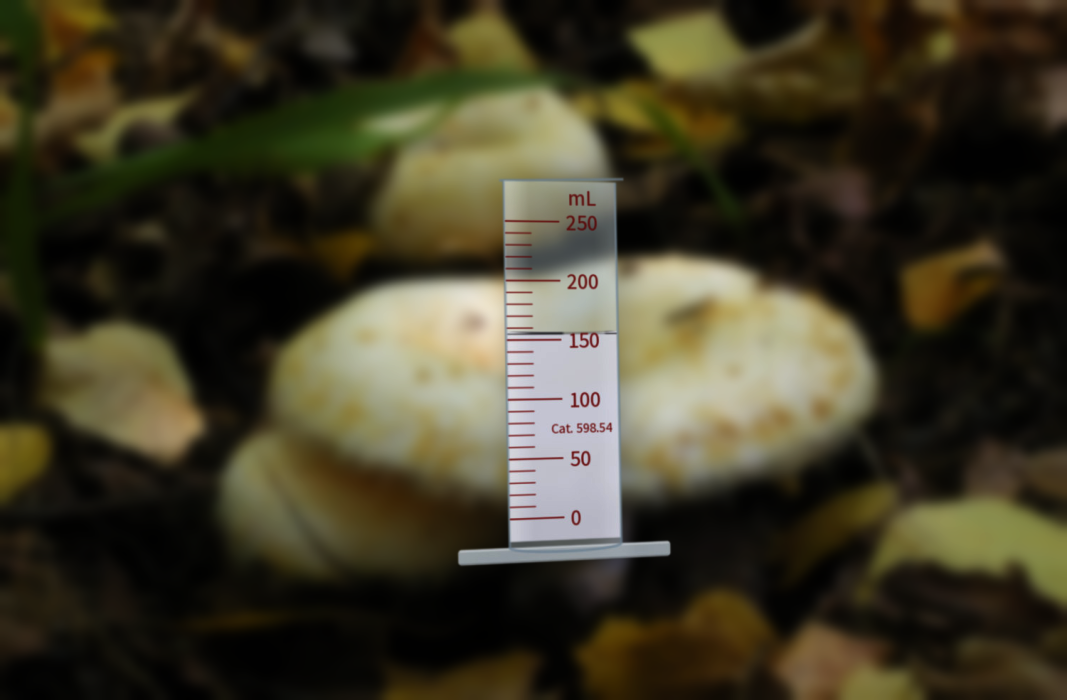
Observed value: {"value": 155, "unit": "mL"}
